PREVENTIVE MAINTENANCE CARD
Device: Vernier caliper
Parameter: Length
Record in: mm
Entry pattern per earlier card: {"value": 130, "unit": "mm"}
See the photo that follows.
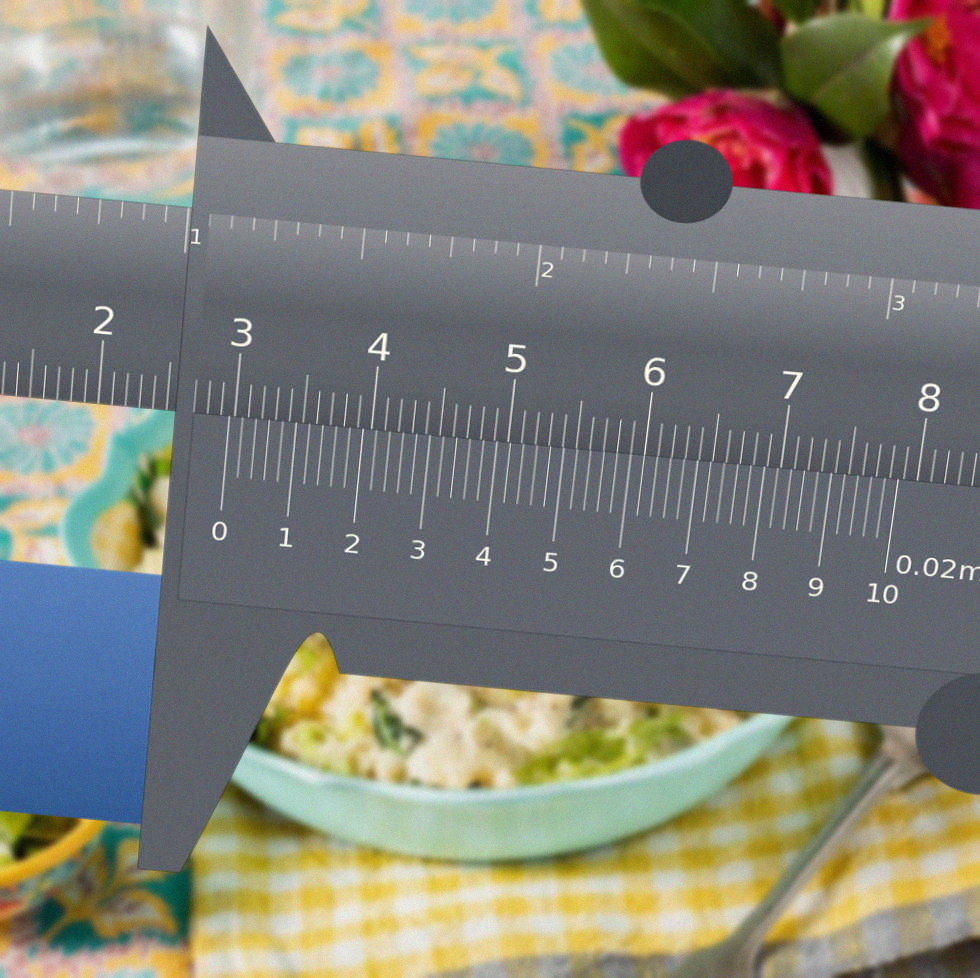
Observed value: {"value": 29.6, "unit": "mm"}
